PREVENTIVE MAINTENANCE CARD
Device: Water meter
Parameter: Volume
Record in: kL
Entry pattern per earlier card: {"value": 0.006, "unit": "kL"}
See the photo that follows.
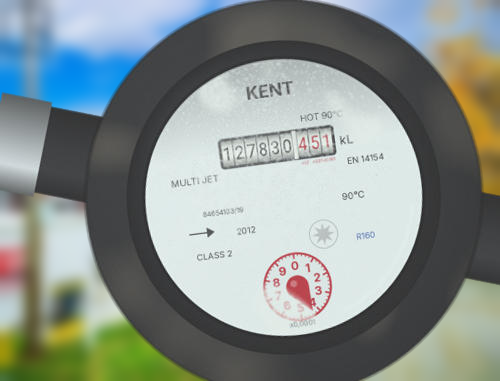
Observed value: {"value": 127830.4514, "unit": "kL"}
